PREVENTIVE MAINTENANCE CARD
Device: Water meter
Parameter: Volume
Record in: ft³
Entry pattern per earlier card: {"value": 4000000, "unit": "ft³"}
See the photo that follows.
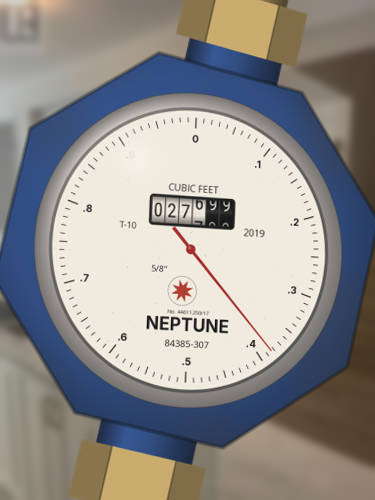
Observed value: {"value": 27699.38, "unit": "ft³"}
